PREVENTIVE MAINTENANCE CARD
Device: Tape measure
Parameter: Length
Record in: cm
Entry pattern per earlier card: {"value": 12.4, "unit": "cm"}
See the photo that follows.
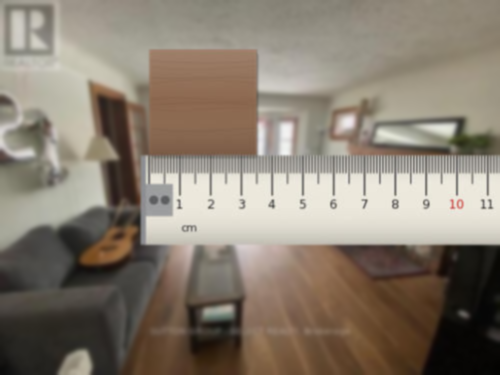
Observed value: {"value": 3.5, "unit": "cm"}
